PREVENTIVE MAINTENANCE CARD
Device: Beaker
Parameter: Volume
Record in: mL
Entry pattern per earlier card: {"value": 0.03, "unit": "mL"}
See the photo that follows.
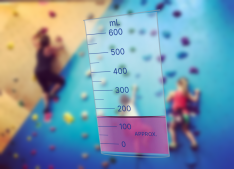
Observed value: {"value": 150, "unit": "mL"}
